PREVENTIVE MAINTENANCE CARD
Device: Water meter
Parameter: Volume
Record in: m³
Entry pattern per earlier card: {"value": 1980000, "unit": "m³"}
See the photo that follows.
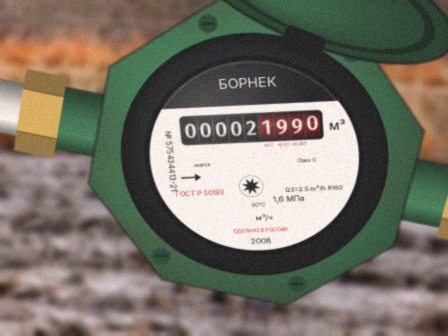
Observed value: {"value": 2.1990, "unit": "m³"}
